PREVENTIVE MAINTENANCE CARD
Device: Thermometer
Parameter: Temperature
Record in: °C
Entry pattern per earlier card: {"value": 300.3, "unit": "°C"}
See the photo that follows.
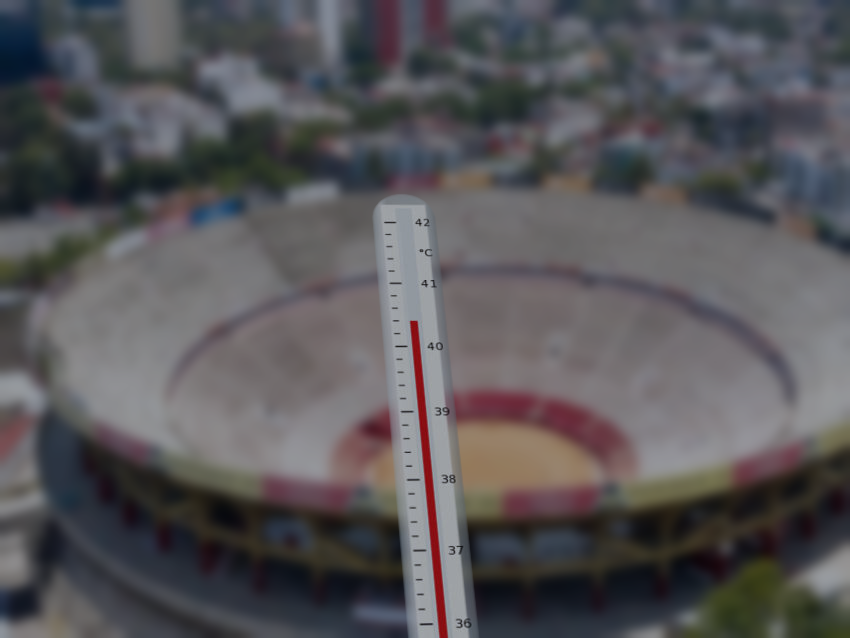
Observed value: {"value": 40.4, "unit": "°C"}
